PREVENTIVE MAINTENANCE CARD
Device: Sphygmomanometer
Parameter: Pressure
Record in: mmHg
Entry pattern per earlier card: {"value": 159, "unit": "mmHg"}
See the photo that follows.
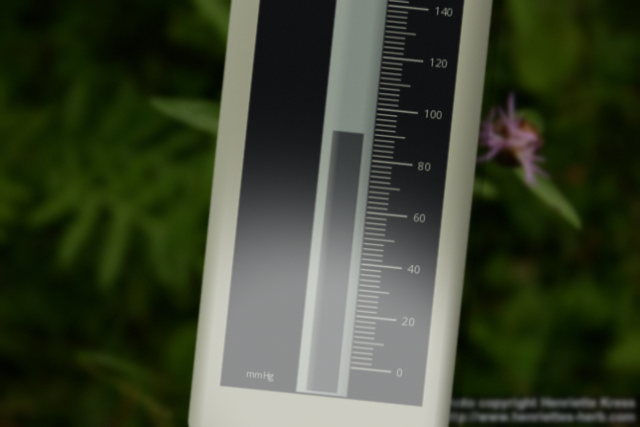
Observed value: {"value": 90, "unit": "mmHg"}
